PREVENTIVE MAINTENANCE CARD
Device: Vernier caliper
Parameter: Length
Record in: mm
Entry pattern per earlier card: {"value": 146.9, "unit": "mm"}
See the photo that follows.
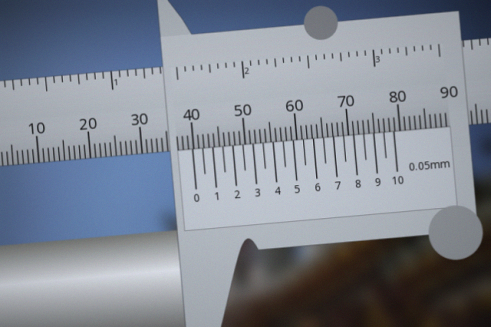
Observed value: {"value": 39.8, "unit": "mm"}
